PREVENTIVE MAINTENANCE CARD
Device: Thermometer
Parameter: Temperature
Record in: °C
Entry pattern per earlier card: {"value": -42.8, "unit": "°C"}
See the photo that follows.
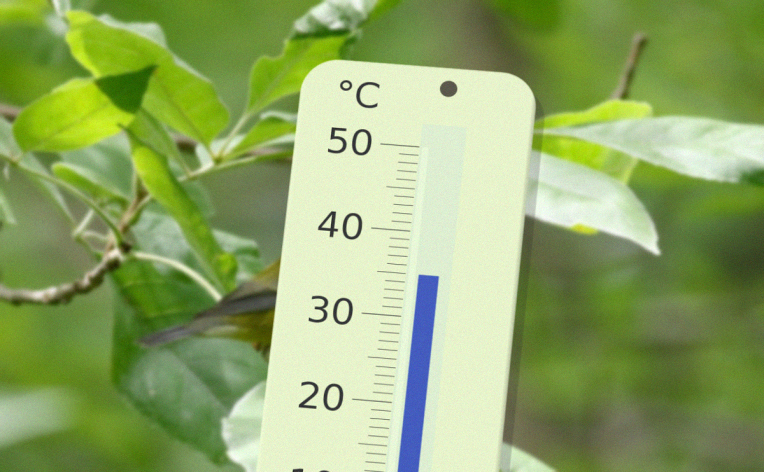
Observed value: {"value": 35, "unit": "°C"}
